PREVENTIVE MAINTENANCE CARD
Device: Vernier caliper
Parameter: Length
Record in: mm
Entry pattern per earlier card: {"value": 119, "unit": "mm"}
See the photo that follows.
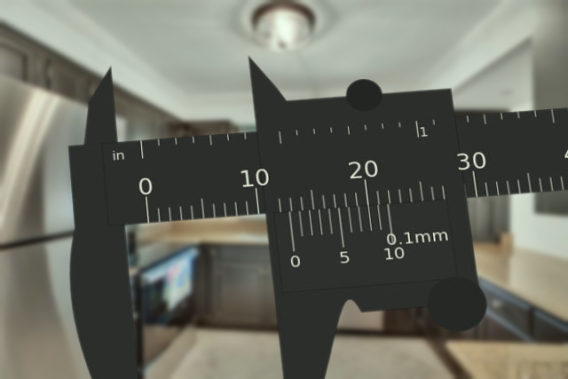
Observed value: {"value": 12.8, "unit": "mm"}
